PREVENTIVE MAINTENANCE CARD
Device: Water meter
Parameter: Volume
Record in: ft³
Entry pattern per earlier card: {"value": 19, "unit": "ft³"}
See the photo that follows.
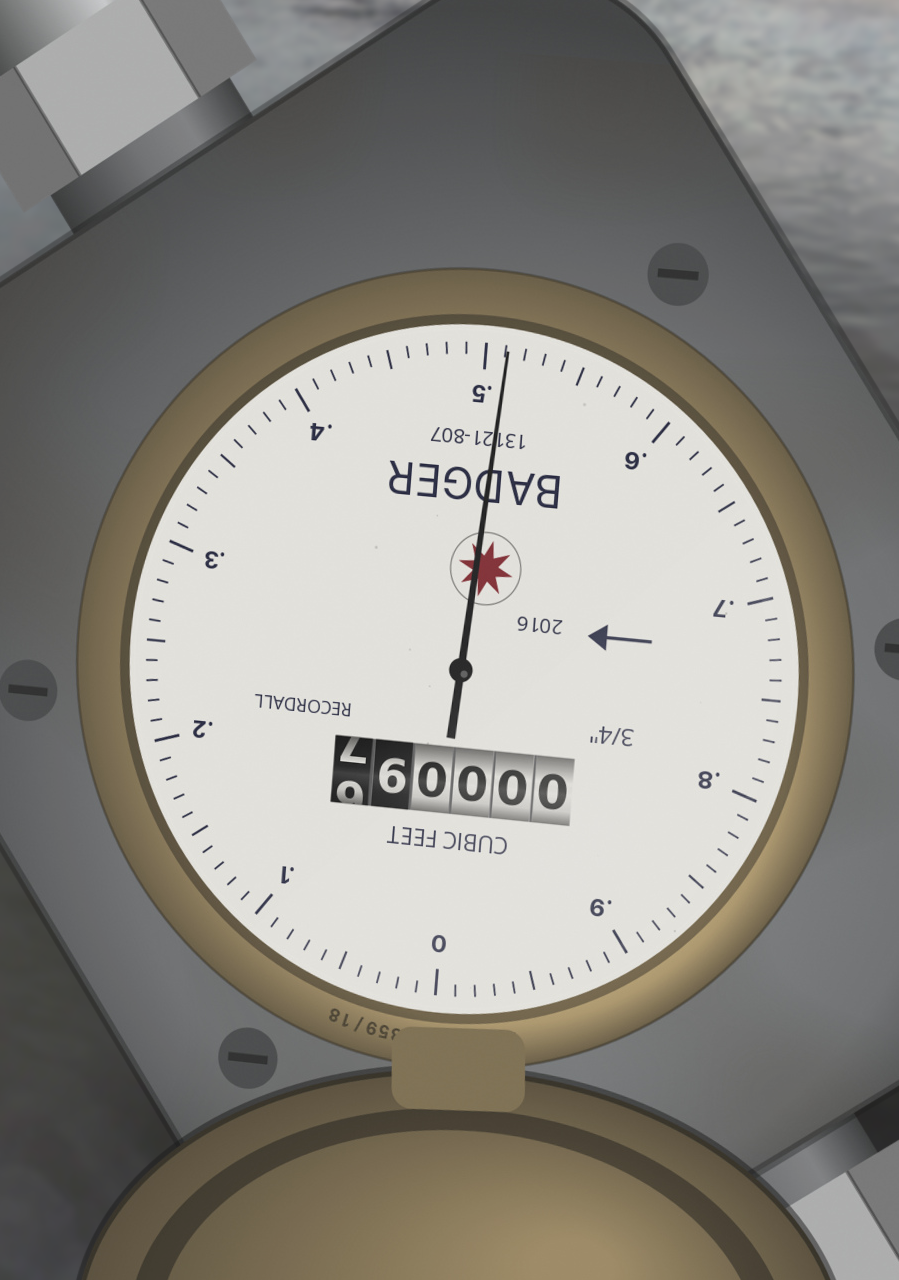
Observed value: {"value": 96.51, "unit": "ft³"}
